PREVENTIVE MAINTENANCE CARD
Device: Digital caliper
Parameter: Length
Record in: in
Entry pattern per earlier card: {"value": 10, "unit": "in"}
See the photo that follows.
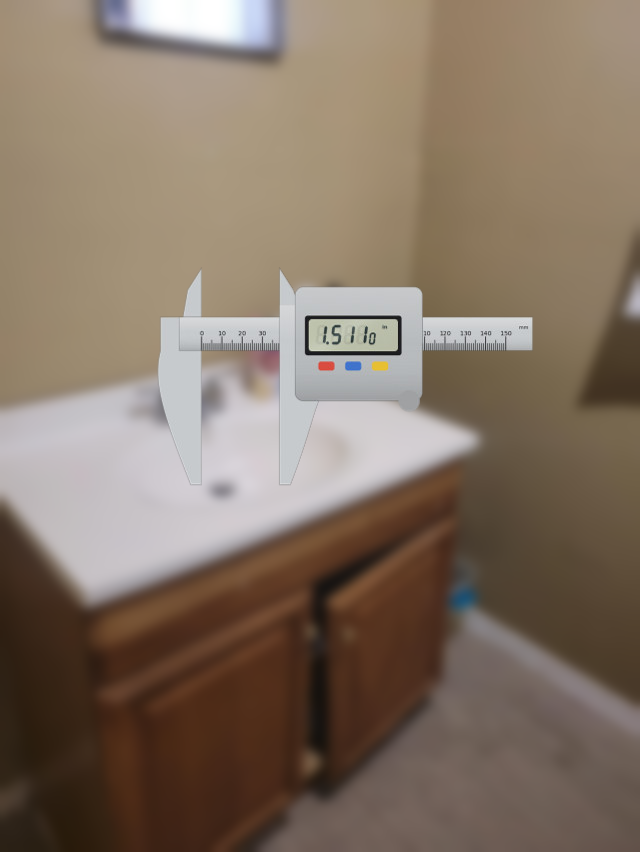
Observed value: {"value": 1.5110, "unit": "in"}
